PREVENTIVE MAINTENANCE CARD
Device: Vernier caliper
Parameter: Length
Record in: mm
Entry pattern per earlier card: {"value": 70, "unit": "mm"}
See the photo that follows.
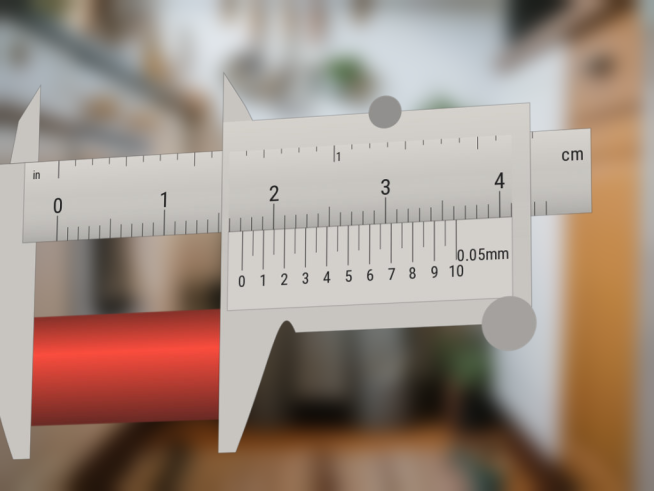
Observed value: {"value": 17.2, "unit": "mm"}
